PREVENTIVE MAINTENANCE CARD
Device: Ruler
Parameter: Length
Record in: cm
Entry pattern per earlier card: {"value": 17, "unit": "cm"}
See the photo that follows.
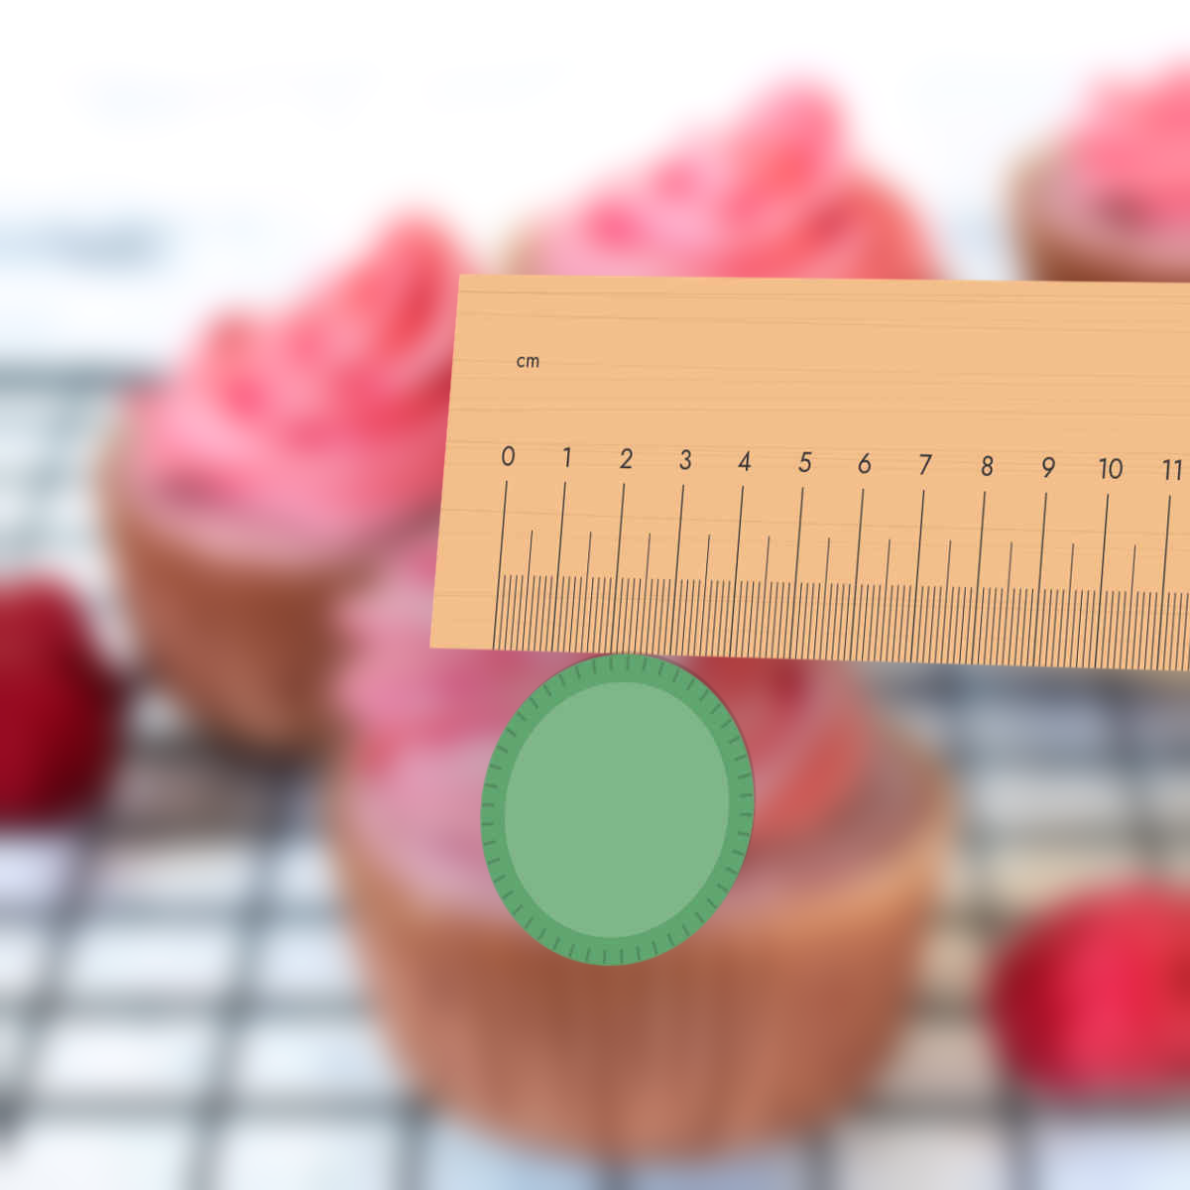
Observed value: {"value": 4.6, "unit": "cm"}
